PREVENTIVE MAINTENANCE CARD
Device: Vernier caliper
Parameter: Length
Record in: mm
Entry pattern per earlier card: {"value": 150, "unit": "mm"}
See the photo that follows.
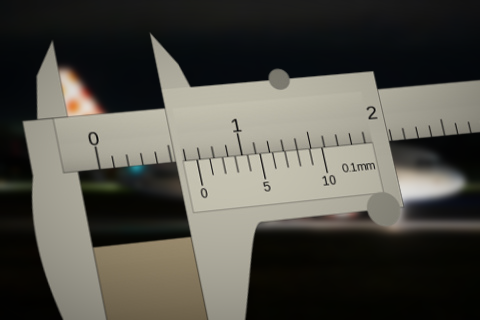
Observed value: {"value": 6.8, "unit": "mm"}
